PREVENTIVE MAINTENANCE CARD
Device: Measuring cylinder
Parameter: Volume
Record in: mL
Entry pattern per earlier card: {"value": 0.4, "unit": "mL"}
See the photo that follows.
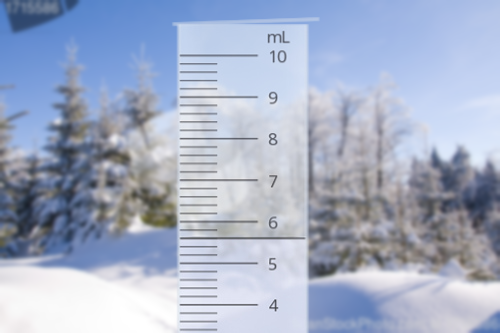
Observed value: {"value": 5.6, "unit": "mL"}
